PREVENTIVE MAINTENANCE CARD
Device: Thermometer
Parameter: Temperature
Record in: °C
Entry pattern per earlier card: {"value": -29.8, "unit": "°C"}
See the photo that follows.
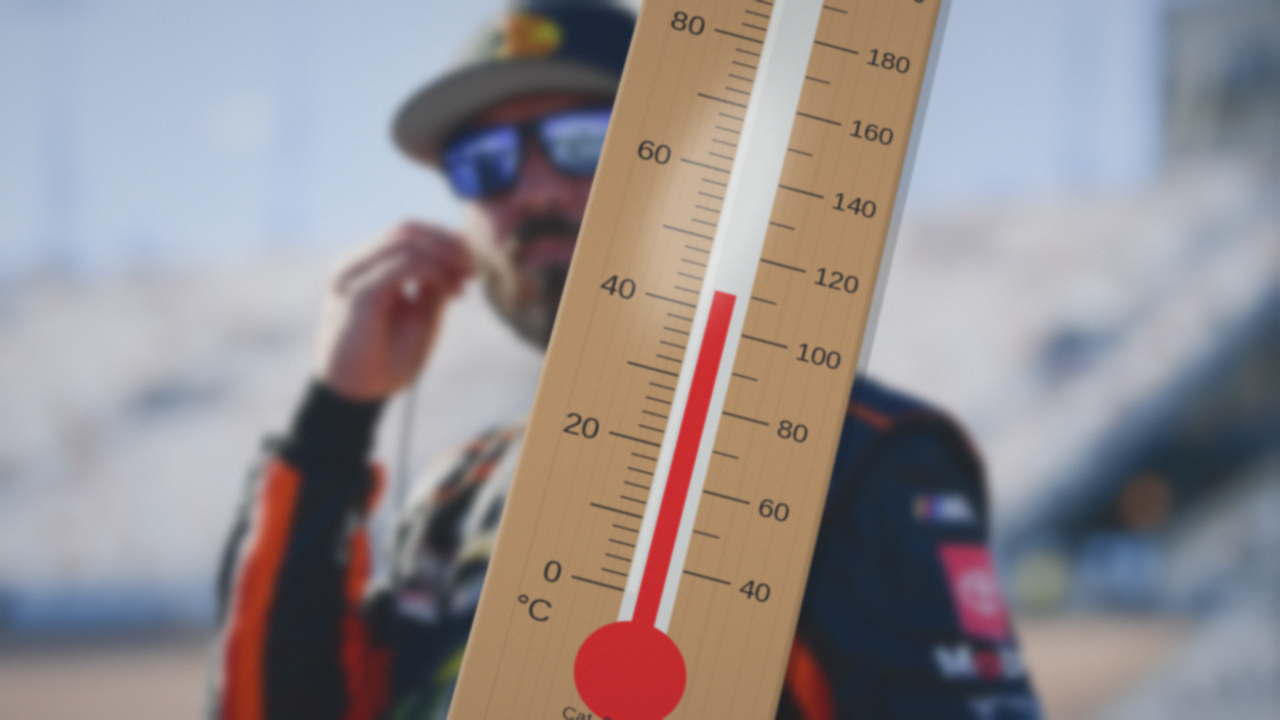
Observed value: {"value": 43, "unit": "°C"}
